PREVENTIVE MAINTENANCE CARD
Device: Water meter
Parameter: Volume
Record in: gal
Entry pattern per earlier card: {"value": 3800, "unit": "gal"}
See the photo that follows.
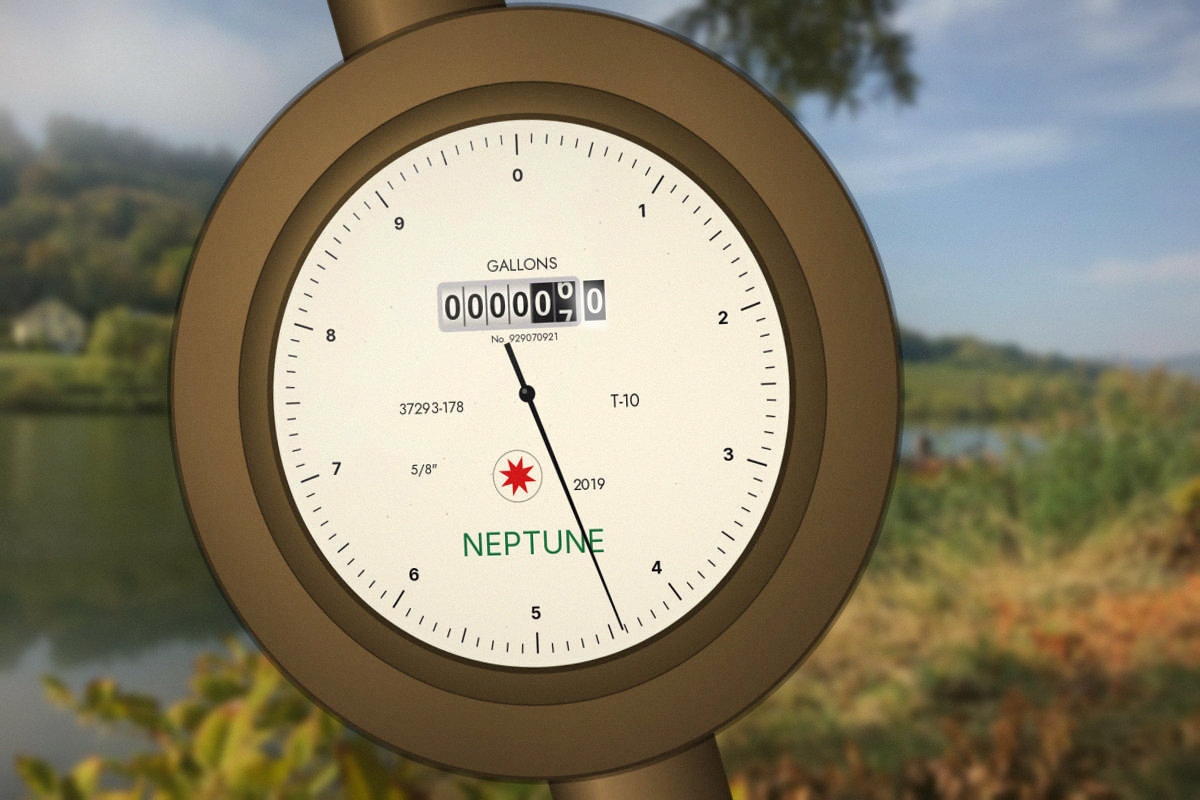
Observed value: {"value": 64.4, "unit": "gal"}
